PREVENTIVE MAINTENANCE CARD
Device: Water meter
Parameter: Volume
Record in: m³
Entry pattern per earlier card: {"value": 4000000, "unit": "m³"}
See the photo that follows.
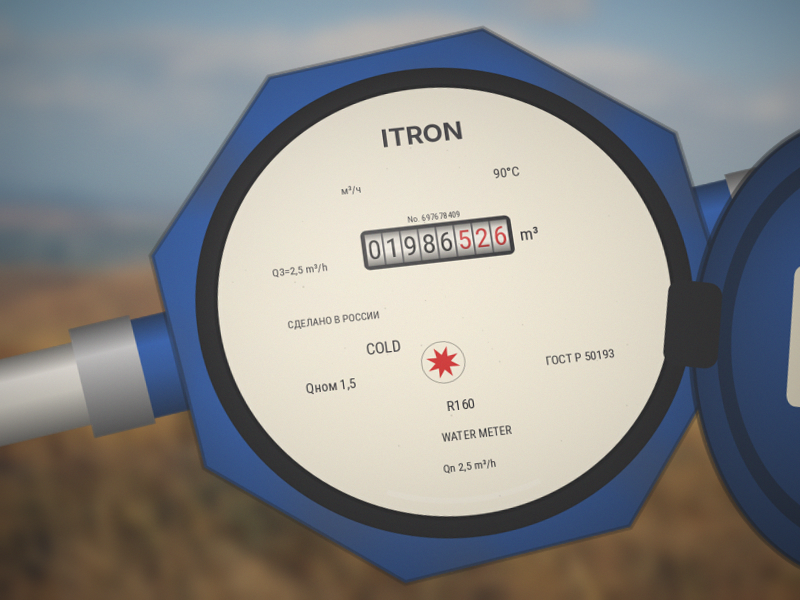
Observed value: {"value": 1986.526, "unit": "m³"}
